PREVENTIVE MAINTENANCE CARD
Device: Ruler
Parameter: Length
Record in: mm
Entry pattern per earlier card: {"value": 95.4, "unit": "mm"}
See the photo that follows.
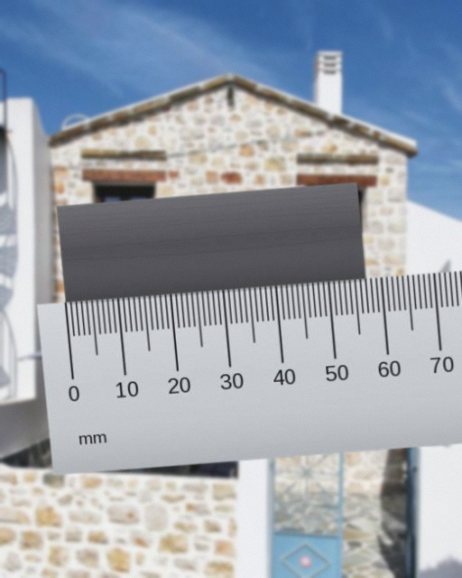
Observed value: {"value": 57, "unit": "mm"}
